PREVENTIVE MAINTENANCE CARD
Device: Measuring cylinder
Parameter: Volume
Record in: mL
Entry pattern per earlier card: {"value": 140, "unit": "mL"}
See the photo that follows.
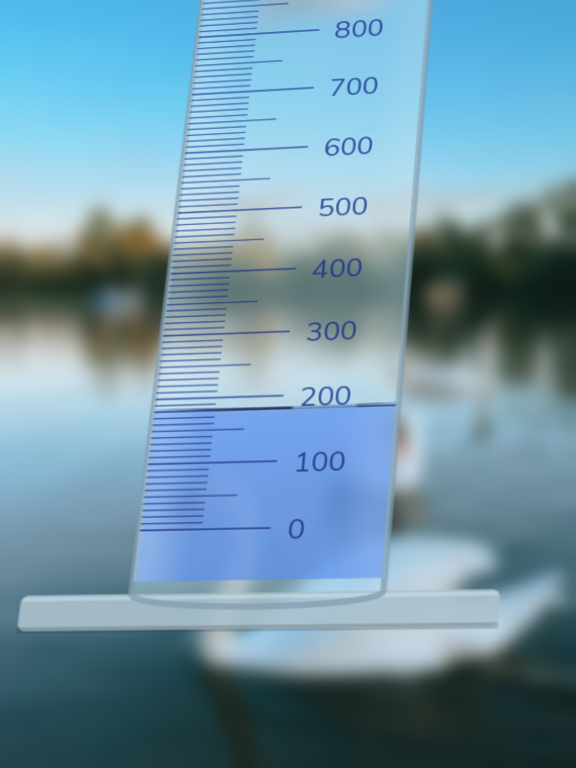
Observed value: {"value": 180, "unit": "mL"}
